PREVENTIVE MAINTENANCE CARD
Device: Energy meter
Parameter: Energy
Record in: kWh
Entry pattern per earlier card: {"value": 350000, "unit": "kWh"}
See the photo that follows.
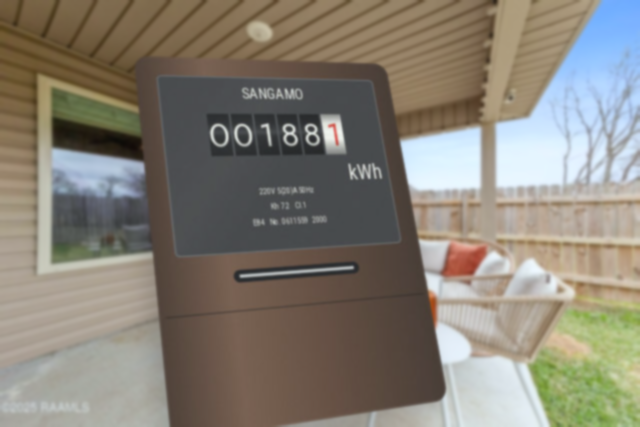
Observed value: {"value": 188.1, "unit": "kWh"}
